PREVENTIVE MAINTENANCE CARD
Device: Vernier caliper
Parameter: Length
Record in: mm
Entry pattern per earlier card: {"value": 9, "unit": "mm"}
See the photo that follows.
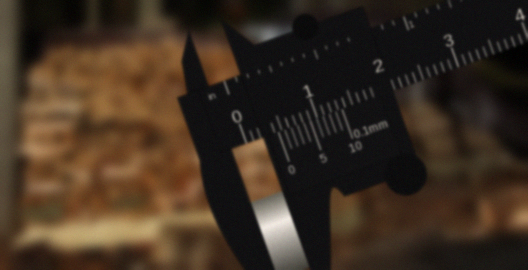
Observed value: {"value": 4.5, "unit": "mm"}
